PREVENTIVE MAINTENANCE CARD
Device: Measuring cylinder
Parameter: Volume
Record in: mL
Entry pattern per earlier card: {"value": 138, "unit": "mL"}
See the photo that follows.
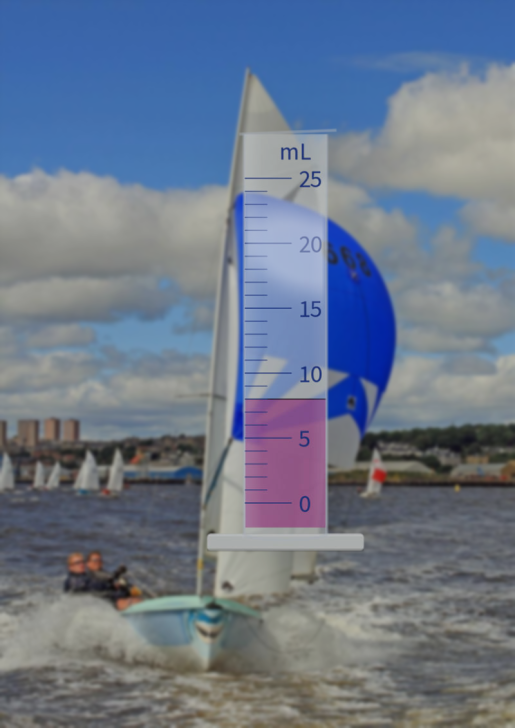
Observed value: {"value": 8, "unit": "mL"}
